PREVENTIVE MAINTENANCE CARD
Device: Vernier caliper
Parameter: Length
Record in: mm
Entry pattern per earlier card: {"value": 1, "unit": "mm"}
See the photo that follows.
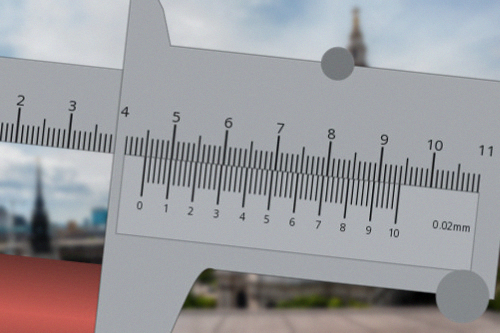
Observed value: {"value": 45.0, "unit": "mm"}
